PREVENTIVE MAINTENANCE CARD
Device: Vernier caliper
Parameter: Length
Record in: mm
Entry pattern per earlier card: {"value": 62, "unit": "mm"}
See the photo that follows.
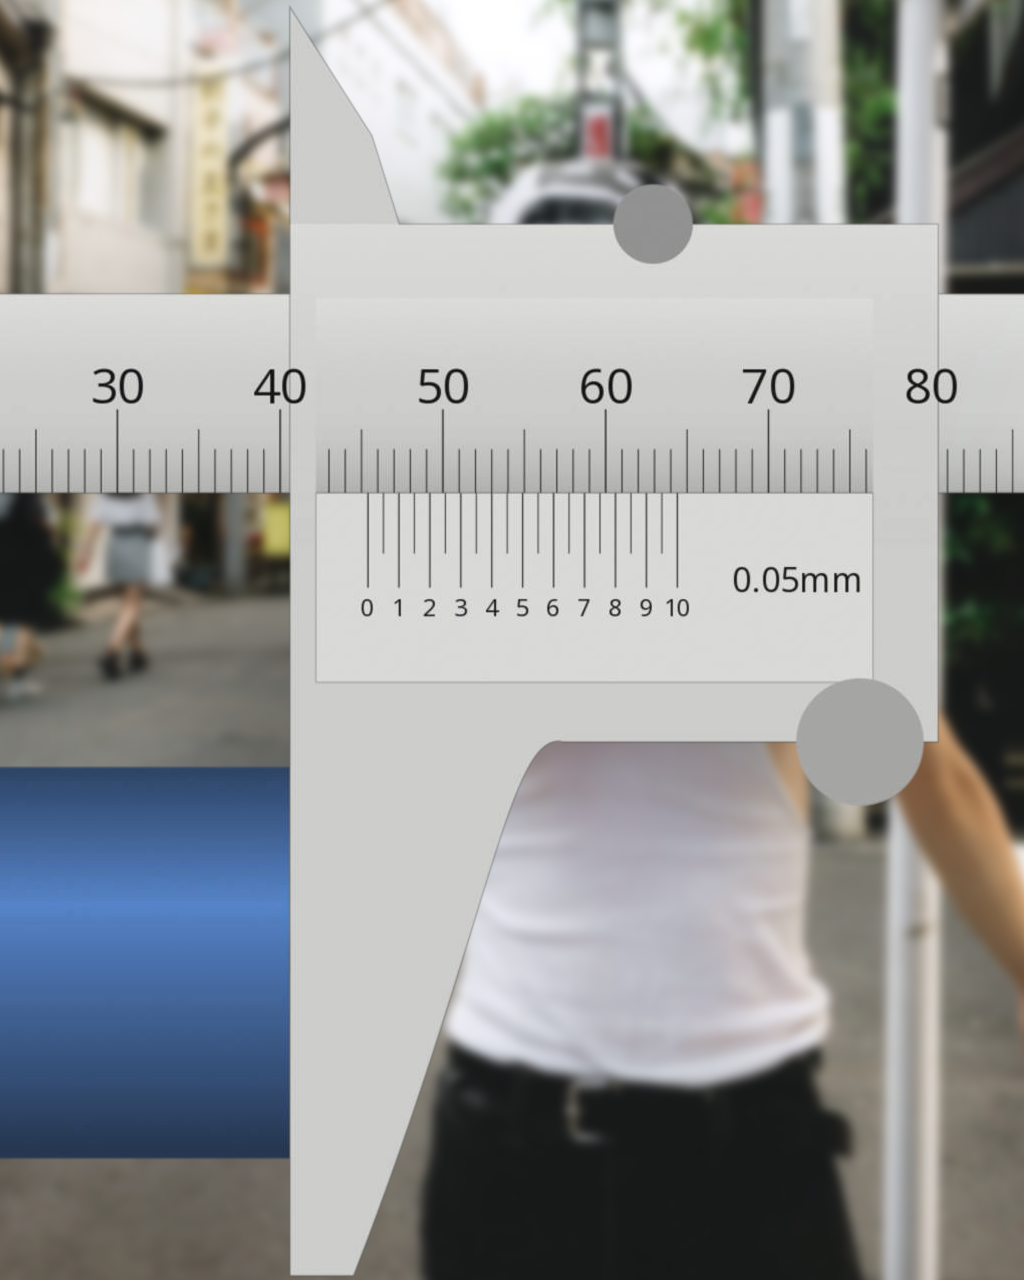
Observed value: {"value": 45.4, "unit": "mm"}
